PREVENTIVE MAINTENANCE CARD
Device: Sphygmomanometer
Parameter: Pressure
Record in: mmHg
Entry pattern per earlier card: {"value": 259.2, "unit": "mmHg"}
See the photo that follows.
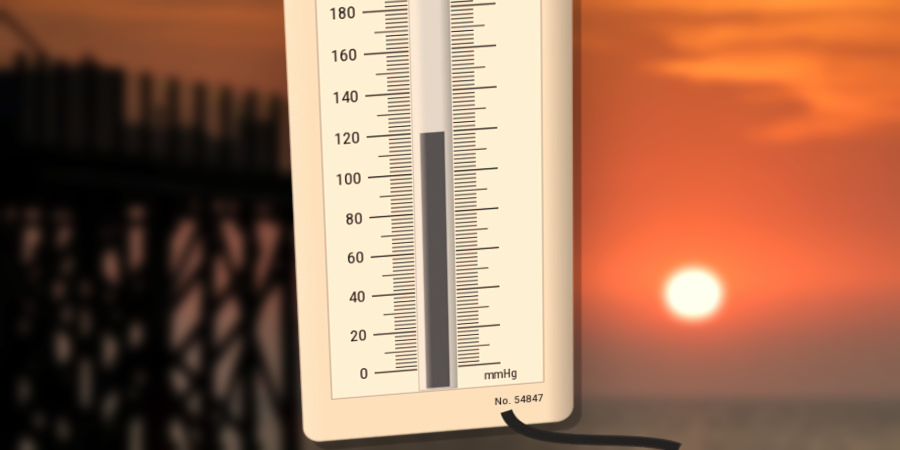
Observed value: {"value": 120, "unit": "mmHg"}
